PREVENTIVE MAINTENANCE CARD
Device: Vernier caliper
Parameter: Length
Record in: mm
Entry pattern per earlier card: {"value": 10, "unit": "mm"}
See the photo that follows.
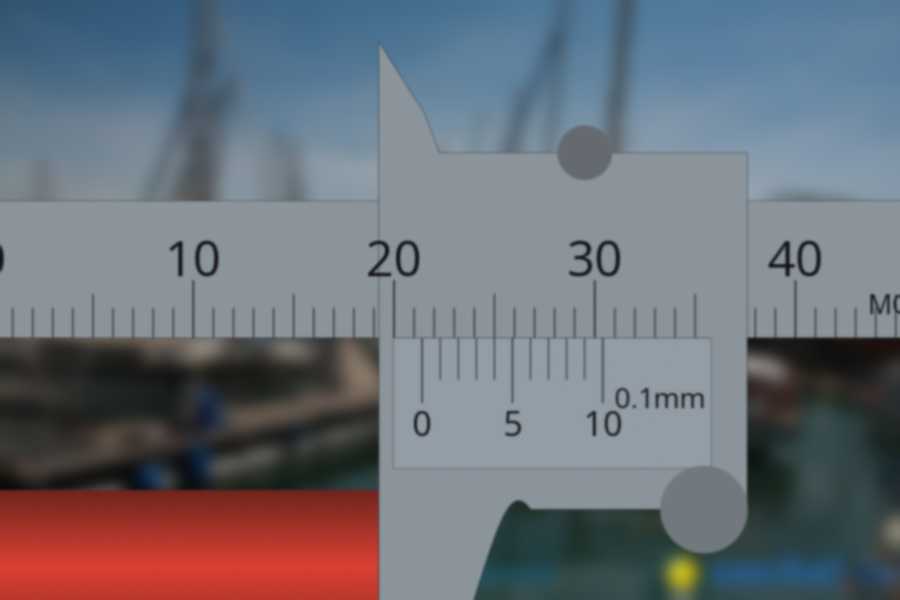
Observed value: {"value": 21.4, "unit": "mm"}
